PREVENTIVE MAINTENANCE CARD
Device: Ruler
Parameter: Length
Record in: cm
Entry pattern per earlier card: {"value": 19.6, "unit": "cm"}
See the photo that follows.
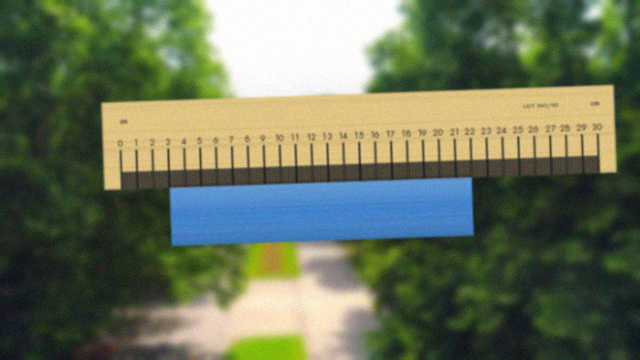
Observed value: {"value": 19, "unit": "cm"}
